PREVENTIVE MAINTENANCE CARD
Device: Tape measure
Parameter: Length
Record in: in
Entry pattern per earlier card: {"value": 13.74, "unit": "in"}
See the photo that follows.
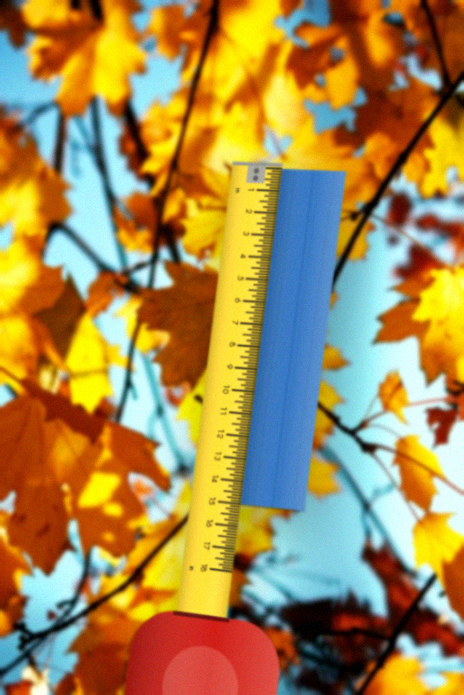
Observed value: {"value": 15, "unit": "in"}
